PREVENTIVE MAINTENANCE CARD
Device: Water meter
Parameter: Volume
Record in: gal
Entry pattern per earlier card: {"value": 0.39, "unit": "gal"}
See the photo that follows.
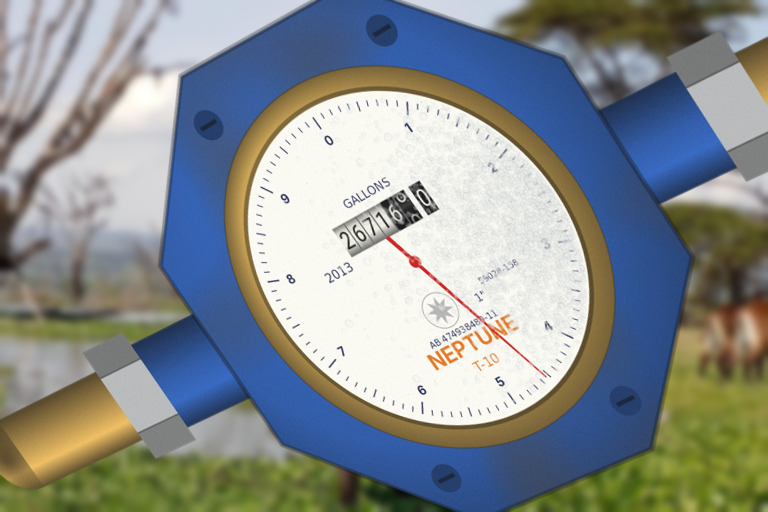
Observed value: {"value": 2671684.5, "unit": "gal"}
